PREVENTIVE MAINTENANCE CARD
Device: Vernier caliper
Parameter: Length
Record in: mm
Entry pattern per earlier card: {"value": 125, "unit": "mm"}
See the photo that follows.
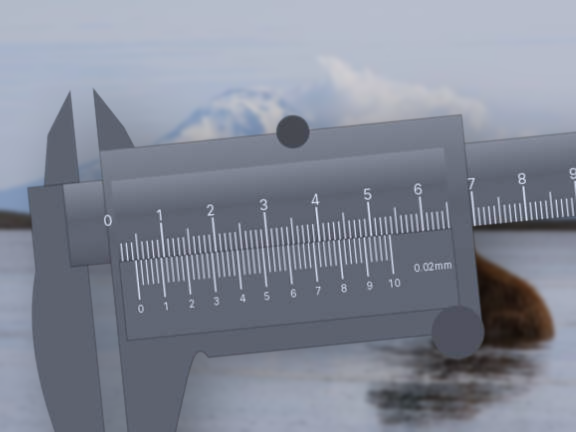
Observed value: {"value": 4.5, "unit": "mm"}
